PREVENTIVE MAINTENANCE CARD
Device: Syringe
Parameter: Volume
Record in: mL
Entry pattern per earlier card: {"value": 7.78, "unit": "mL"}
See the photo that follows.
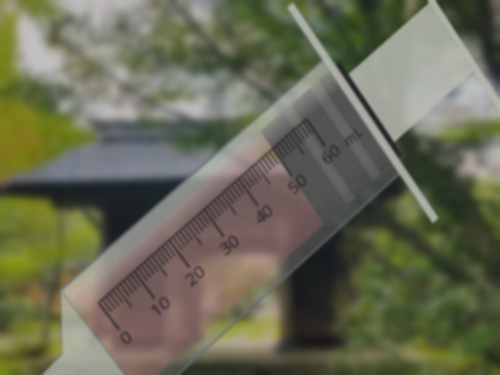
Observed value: {"value": 50, "unit": "mL"}
